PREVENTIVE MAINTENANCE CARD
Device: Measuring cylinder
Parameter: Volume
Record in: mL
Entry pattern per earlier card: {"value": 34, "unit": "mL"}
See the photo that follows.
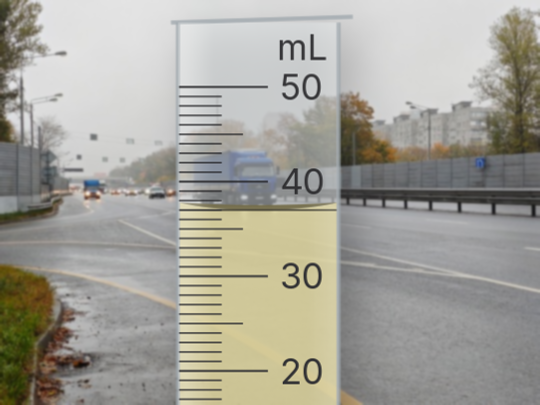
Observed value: {"value": 37, "unit": "mL"}
